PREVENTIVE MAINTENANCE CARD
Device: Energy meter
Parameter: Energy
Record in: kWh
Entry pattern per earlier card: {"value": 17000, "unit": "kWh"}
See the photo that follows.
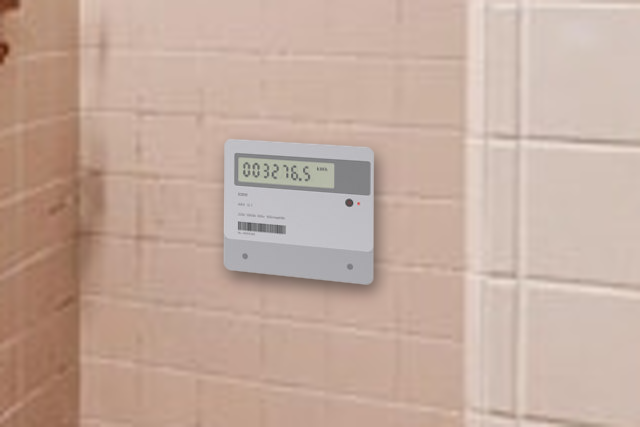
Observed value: {"value": 3276.5, "unit": "kWh"}
